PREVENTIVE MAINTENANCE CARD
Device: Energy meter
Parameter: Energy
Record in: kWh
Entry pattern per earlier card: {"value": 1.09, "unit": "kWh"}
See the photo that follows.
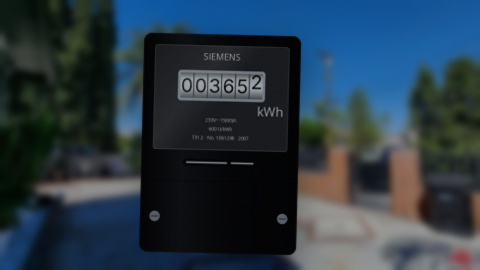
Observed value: {"value": 3652, "unit": "kWh"}
